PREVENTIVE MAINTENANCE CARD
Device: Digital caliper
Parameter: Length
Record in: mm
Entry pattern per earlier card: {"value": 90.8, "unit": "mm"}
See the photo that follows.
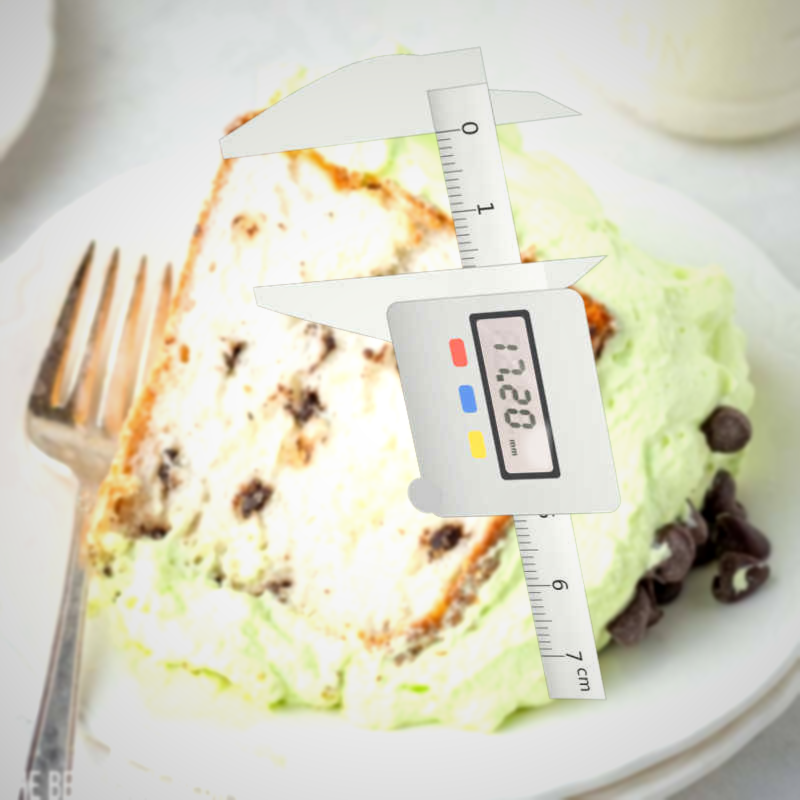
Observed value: {"value": 17.20, "unit": "mm"}
